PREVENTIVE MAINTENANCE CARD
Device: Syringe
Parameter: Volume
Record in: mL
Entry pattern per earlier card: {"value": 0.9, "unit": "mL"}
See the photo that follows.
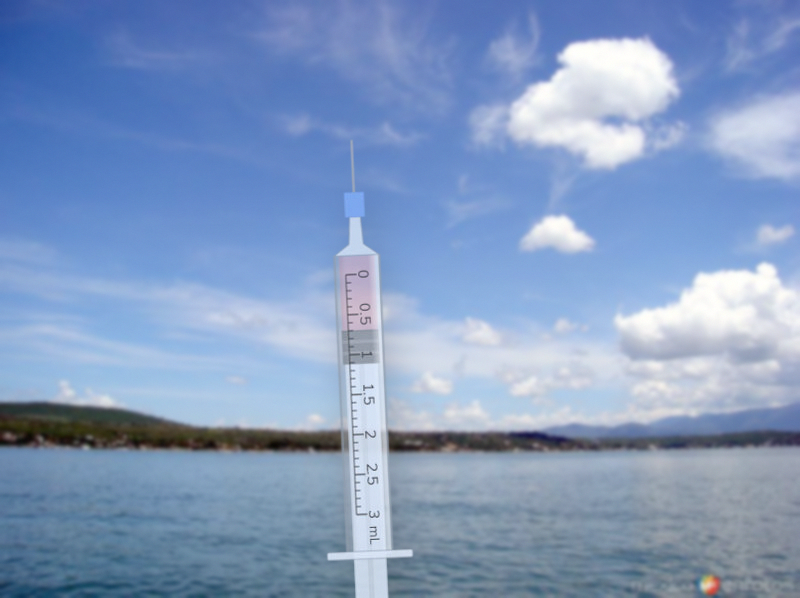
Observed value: {"value": 0.7, "unit": "mL"}
